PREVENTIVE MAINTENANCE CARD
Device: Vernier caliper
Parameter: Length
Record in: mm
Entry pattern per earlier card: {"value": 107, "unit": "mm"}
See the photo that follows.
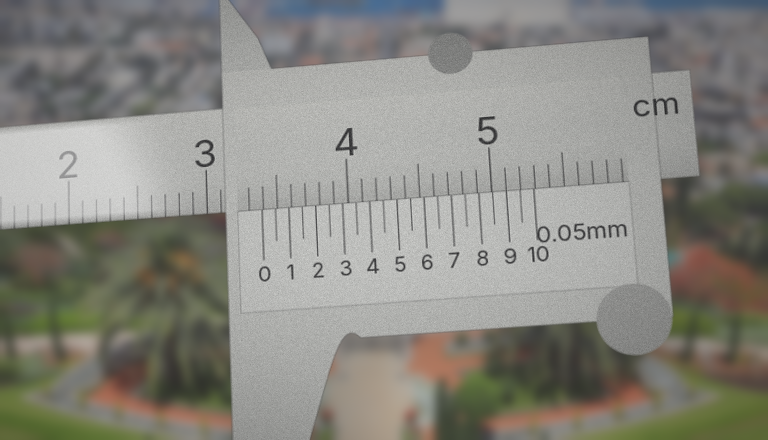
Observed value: {"value": 33.9, "unit": "mm"}
